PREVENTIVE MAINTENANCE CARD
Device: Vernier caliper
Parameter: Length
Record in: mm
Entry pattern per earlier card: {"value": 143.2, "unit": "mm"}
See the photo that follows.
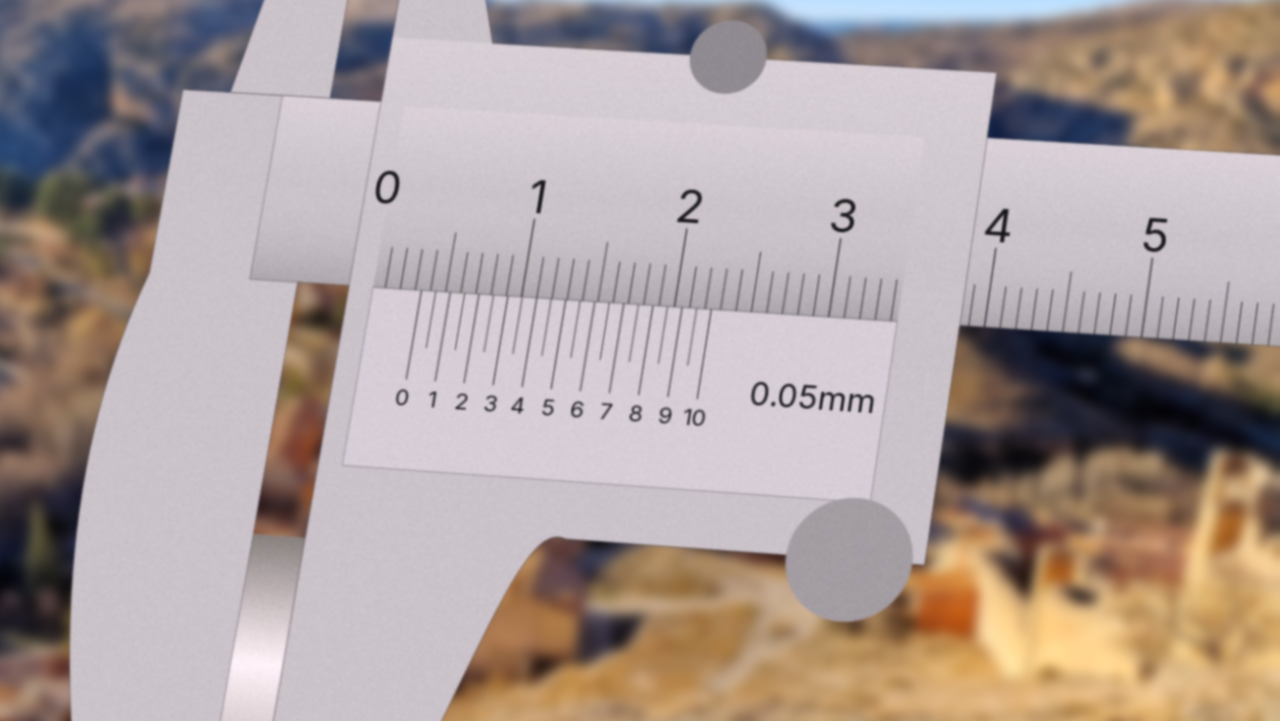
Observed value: {"value": 3.4, "unit": "mm"}
